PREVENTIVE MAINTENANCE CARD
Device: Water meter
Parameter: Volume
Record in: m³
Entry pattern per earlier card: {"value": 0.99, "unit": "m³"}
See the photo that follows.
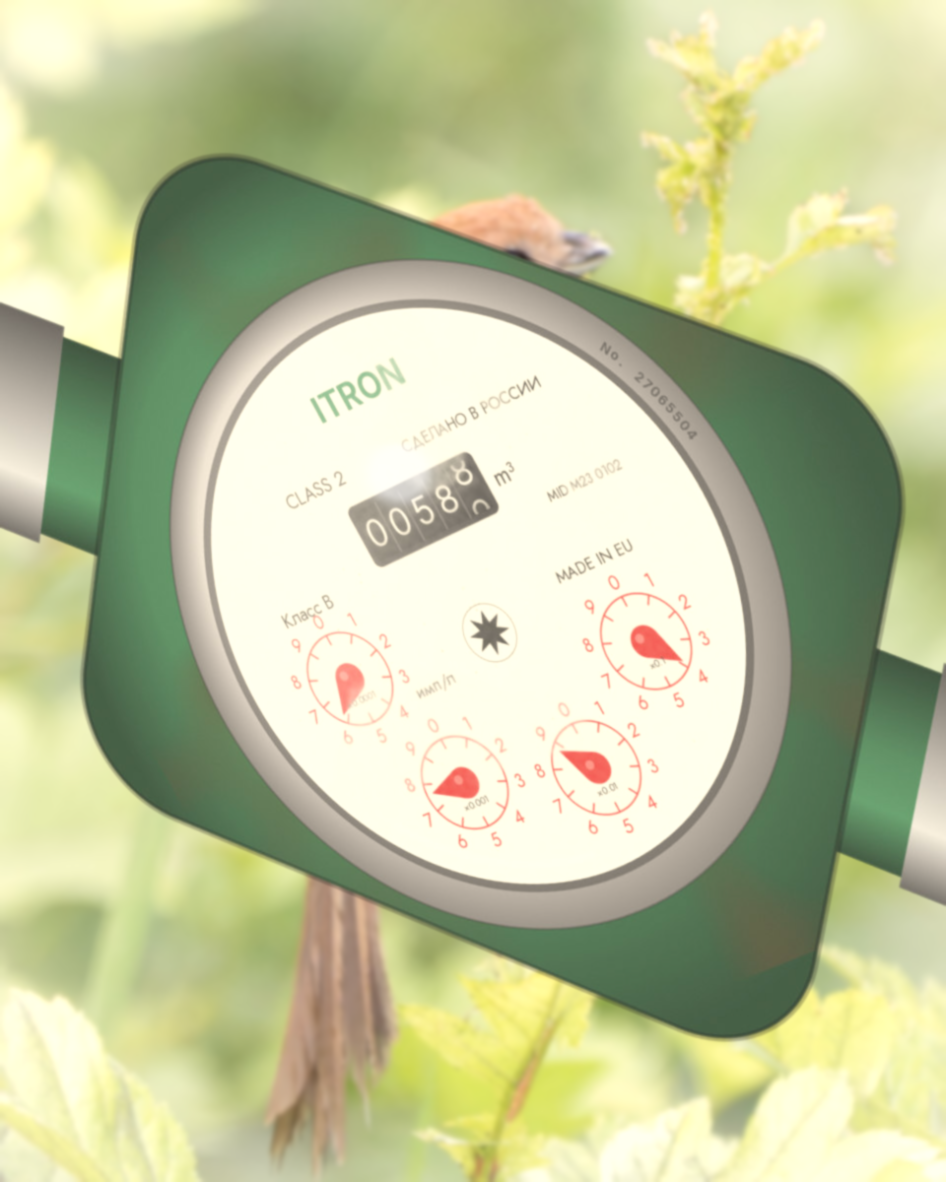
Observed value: {"value": 588.3876, "unit": "m³"}
